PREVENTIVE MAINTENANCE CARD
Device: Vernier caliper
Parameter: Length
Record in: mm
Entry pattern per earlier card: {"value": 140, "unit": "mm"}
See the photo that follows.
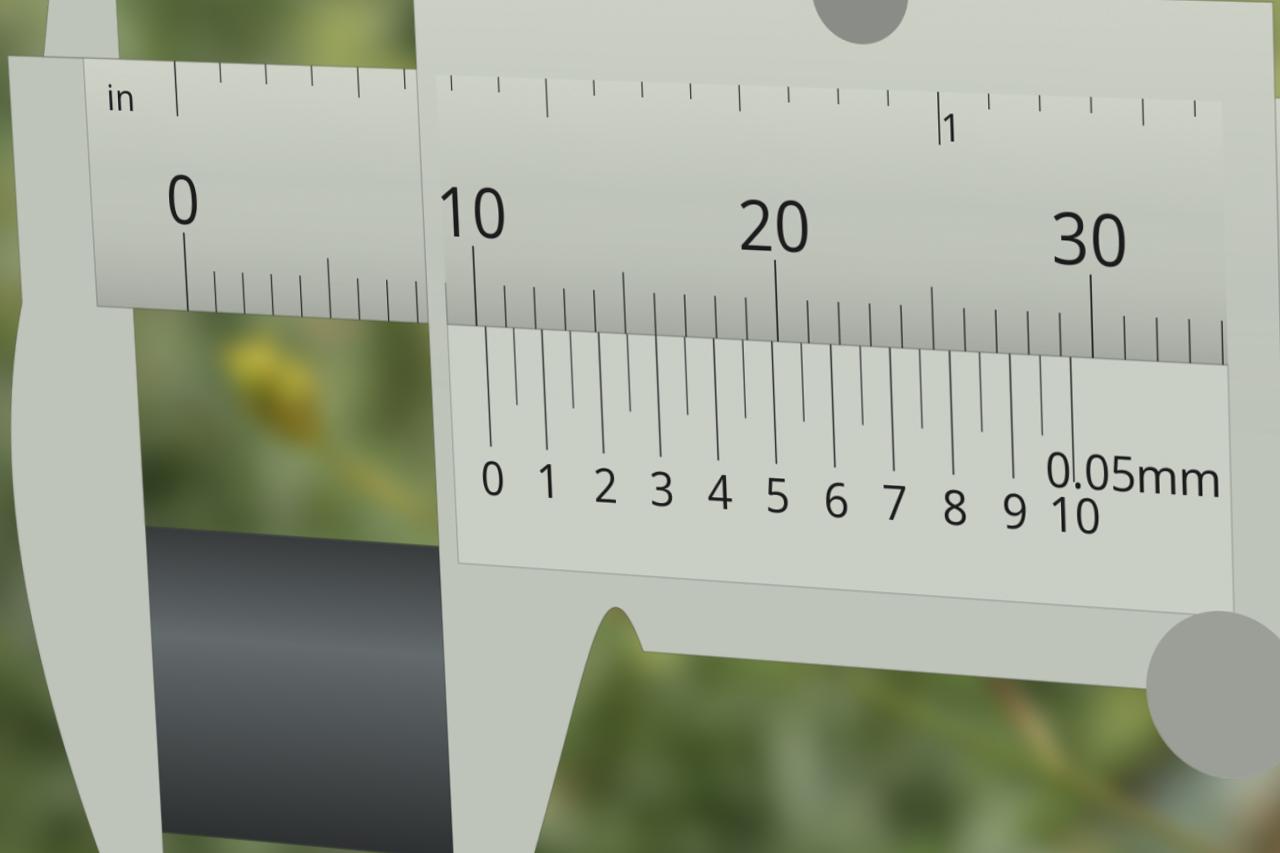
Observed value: {"value": 10.30, "unit": "mm"}
